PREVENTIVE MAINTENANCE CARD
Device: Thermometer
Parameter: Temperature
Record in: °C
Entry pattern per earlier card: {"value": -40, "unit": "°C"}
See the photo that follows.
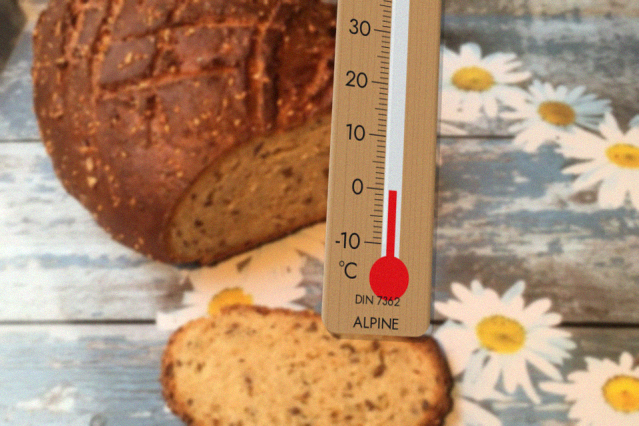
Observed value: {"value": 0, "unit": "°C"}
